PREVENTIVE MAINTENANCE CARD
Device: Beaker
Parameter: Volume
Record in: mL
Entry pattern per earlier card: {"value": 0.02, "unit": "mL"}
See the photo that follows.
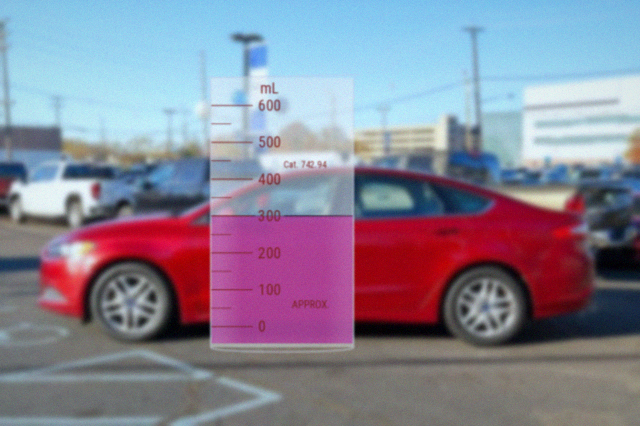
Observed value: {"value": 300, "unit": "mL"}
